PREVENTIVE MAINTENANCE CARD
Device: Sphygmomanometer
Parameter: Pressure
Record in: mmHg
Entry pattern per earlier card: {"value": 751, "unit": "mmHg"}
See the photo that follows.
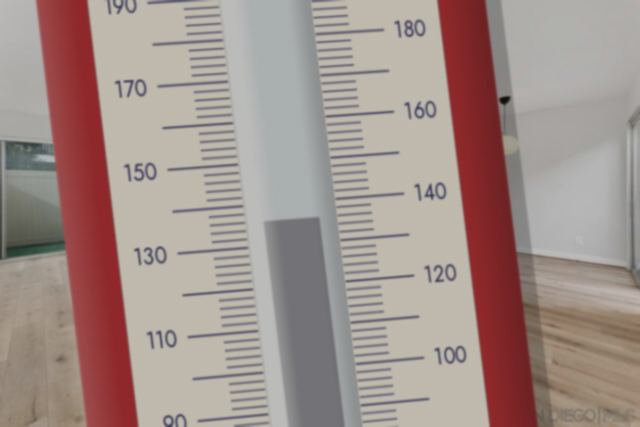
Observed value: {"value": 136, "unit": "mmHg"}
